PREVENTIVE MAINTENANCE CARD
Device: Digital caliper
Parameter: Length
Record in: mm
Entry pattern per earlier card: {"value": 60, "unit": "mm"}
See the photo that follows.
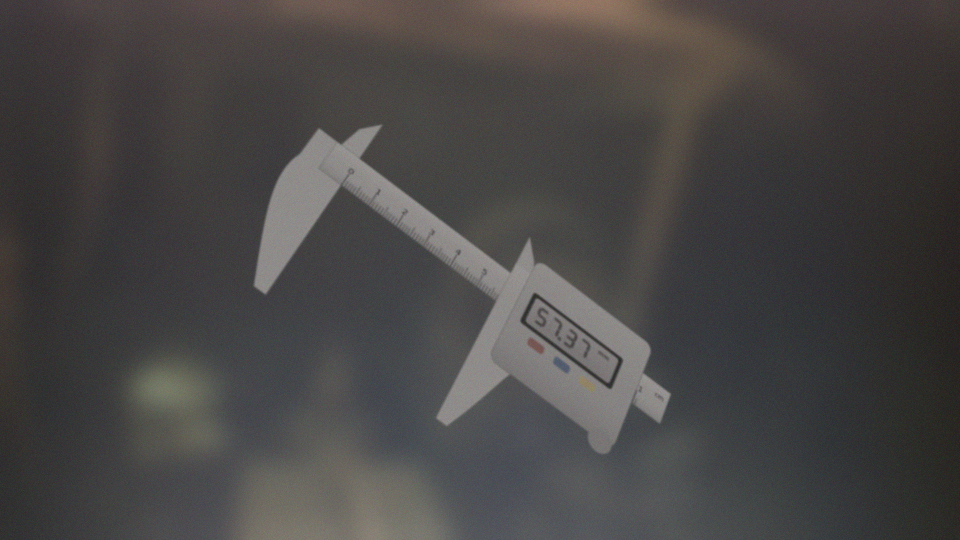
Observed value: {"value": 57.37, "unit": "mm"}
